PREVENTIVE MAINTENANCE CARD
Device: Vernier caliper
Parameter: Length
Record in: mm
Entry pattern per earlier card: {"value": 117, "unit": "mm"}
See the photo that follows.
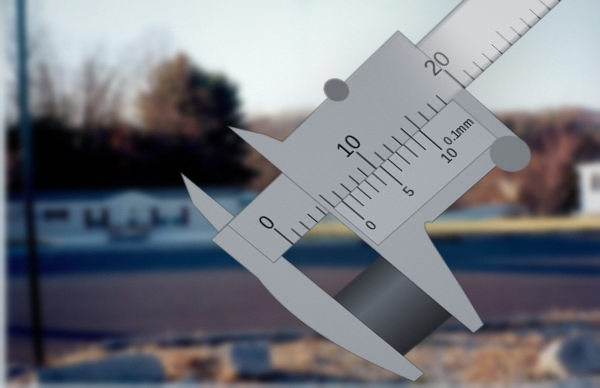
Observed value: {"value": 5.9, "unit": "mm"}
